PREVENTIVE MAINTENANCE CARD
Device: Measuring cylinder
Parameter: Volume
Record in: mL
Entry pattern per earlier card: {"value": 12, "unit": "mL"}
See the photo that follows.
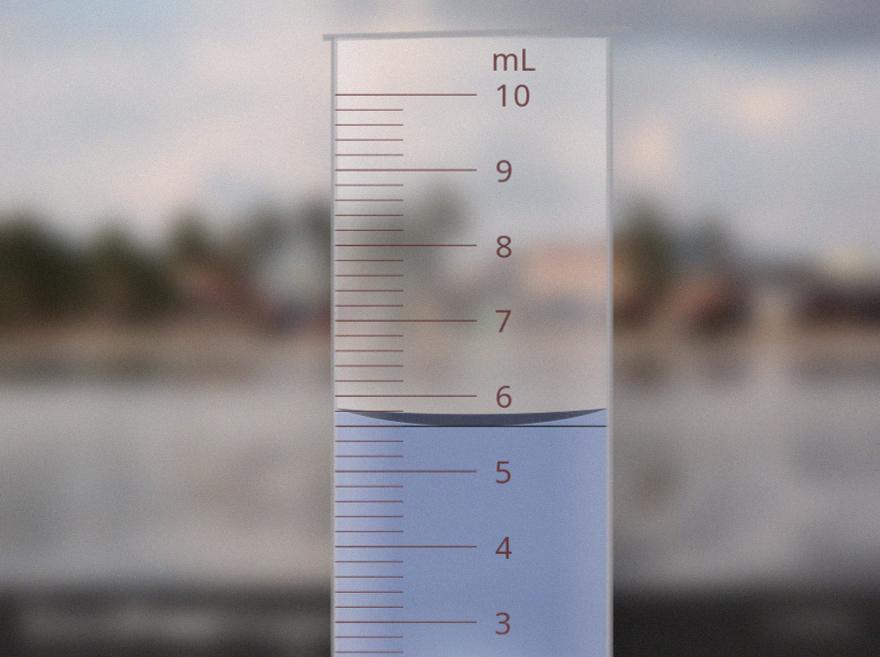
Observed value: {"value": 5.6, "unit": "mL"}
